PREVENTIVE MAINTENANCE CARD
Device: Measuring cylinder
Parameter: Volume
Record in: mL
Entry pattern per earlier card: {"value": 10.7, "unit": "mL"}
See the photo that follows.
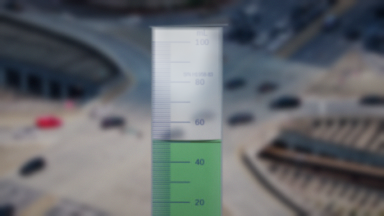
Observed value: {"value": 50, "unit": "mL"}
